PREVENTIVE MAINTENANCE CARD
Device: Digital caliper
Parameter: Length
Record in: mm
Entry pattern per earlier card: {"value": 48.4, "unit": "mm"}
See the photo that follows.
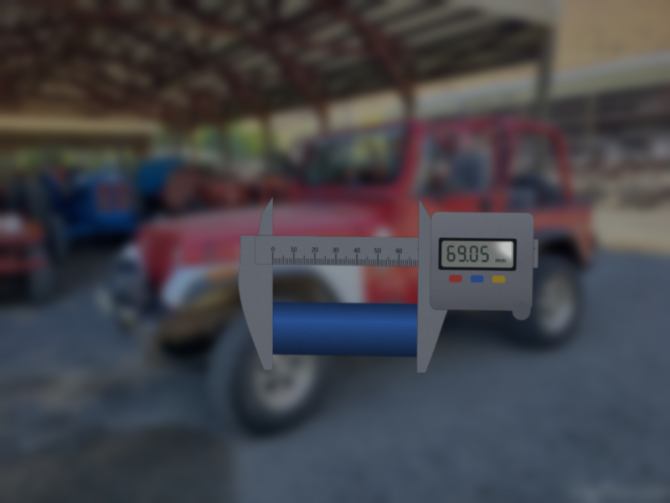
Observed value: {"value": 69.05, "unit": "mm"}
